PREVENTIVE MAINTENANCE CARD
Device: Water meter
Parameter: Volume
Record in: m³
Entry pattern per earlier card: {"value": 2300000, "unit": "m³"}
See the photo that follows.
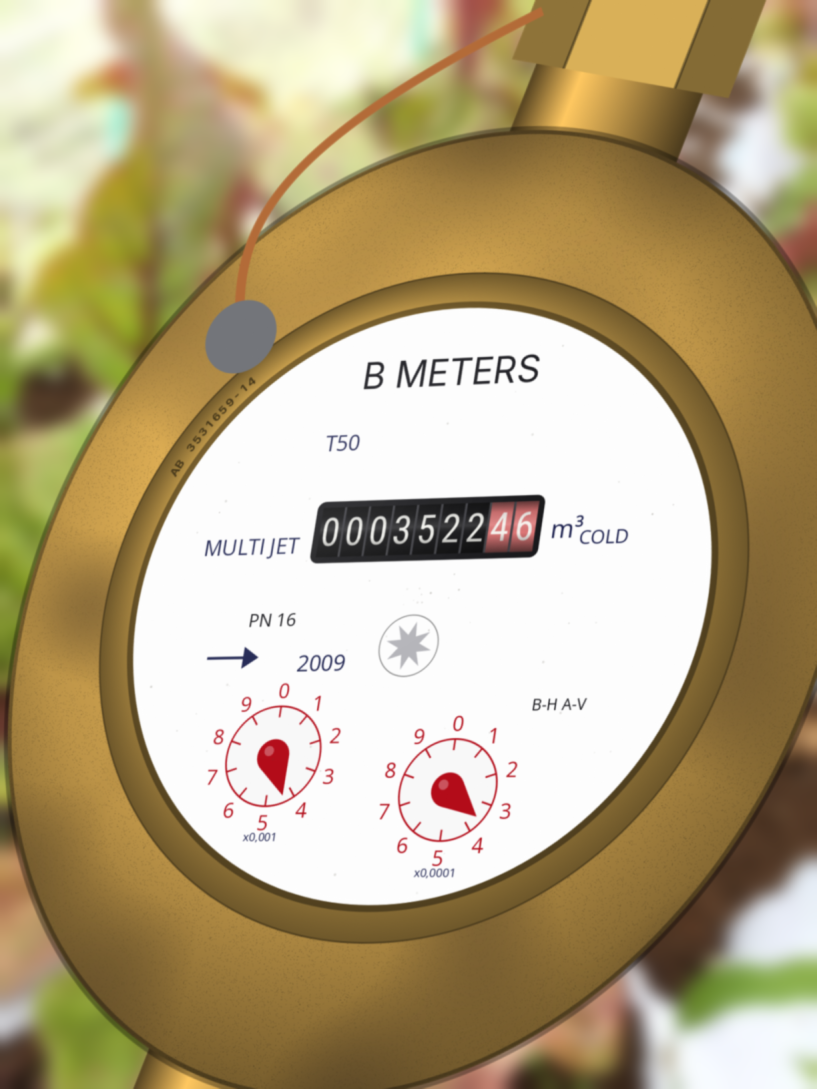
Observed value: {"value": 3522.4643, "unit": "m³"}
